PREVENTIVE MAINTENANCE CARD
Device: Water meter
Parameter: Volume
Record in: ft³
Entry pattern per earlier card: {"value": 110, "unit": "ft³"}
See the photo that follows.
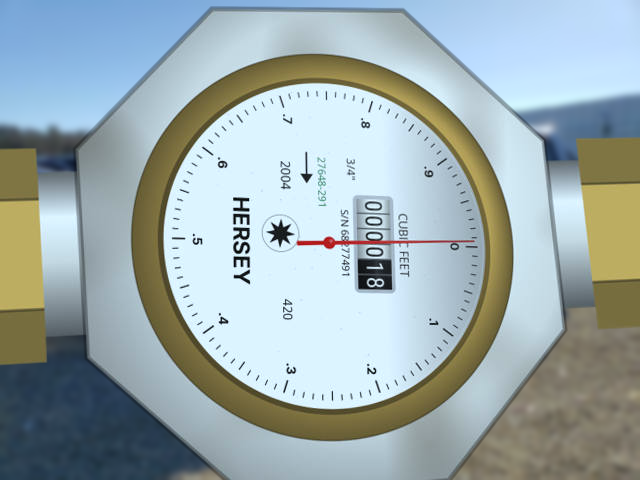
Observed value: {"value": 17.99, "unit": "ft³"}
